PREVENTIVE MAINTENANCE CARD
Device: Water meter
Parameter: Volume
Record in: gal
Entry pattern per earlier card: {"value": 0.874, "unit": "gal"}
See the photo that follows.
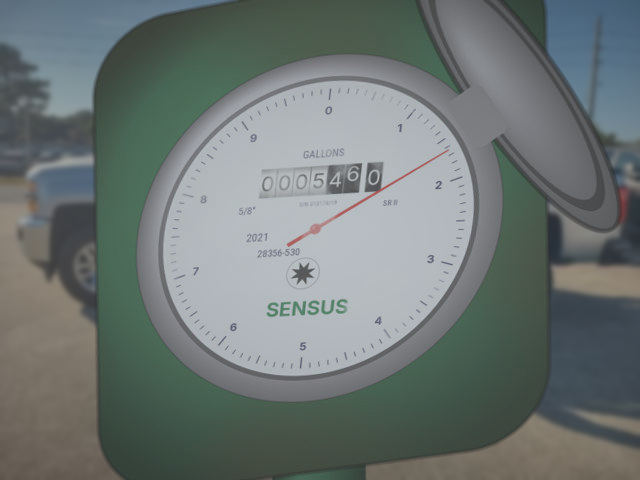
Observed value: {"value": 5461.6, "unit": "gal"}
